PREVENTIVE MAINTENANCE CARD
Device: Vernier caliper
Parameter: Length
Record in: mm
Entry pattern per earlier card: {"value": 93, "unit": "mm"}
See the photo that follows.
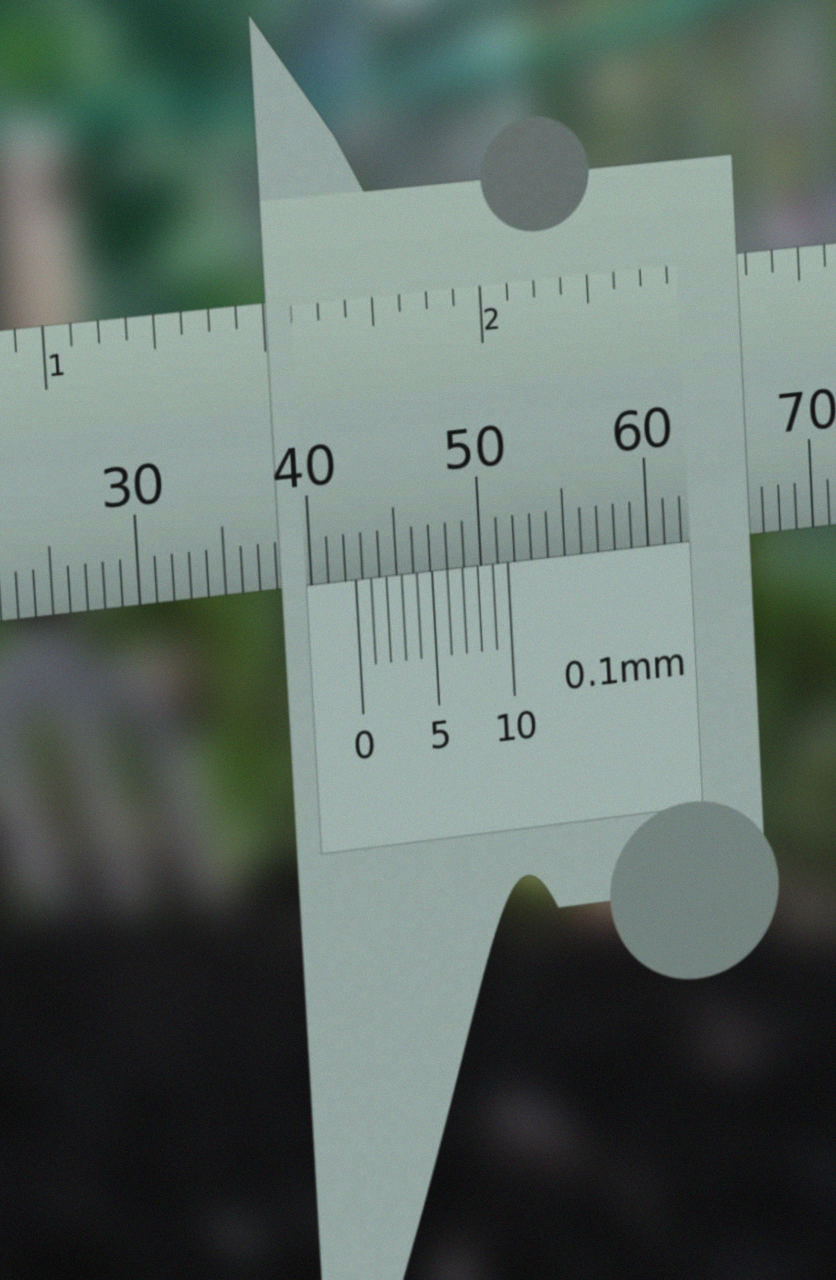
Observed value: {"value": 42.6, "unit": "mm"}
